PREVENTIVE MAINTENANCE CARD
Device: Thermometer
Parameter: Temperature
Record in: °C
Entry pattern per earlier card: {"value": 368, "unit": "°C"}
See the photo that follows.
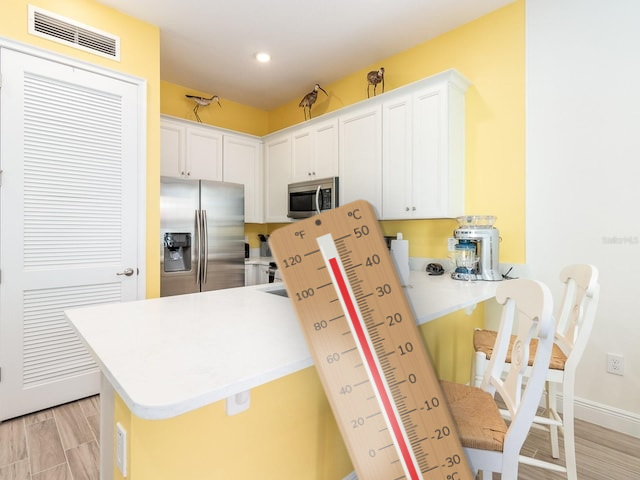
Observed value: {"value": 45, "unit": "°C"}
